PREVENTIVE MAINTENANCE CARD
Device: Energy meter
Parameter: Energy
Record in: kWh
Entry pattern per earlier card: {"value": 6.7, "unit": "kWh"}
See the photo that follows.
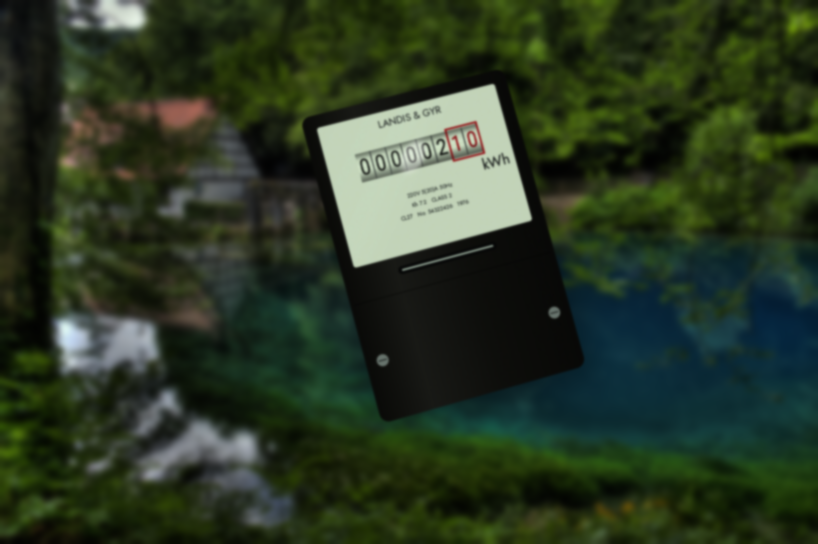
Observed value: {"value": 2.10, "unit": "kWh"}
